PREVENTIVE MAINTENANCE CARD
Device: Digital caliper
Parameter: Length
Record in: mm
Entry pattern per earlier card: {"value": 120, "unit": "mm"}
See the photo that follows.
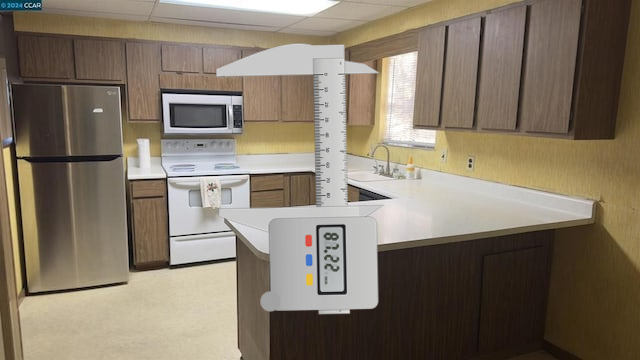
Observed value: {"value": 87.22, "unit": "mm"}
